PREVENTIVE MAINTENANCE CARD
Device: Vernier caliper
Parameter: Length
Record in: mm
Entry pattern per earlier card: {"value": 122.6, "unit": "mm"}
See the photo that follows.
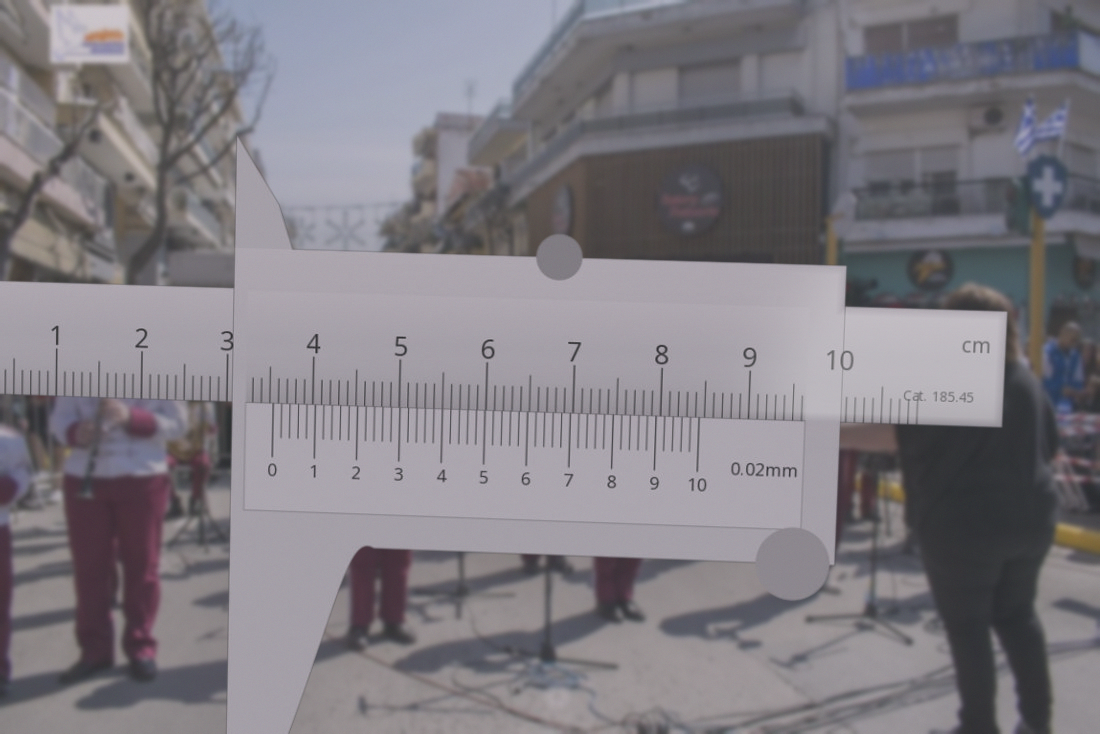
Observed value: {"value": 35.4, "unit": "mm"}
